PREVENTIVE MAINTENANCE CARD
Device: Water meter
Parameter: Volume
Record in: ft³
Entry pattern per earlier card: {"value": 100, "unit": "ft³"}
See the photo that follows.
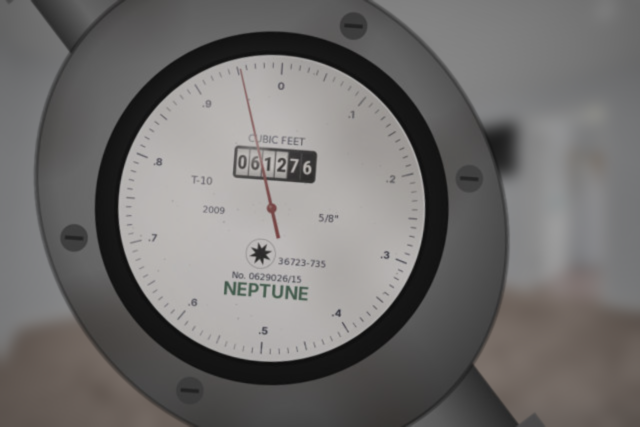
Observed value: {"value": 61275.95, "unit": "ft³"}
